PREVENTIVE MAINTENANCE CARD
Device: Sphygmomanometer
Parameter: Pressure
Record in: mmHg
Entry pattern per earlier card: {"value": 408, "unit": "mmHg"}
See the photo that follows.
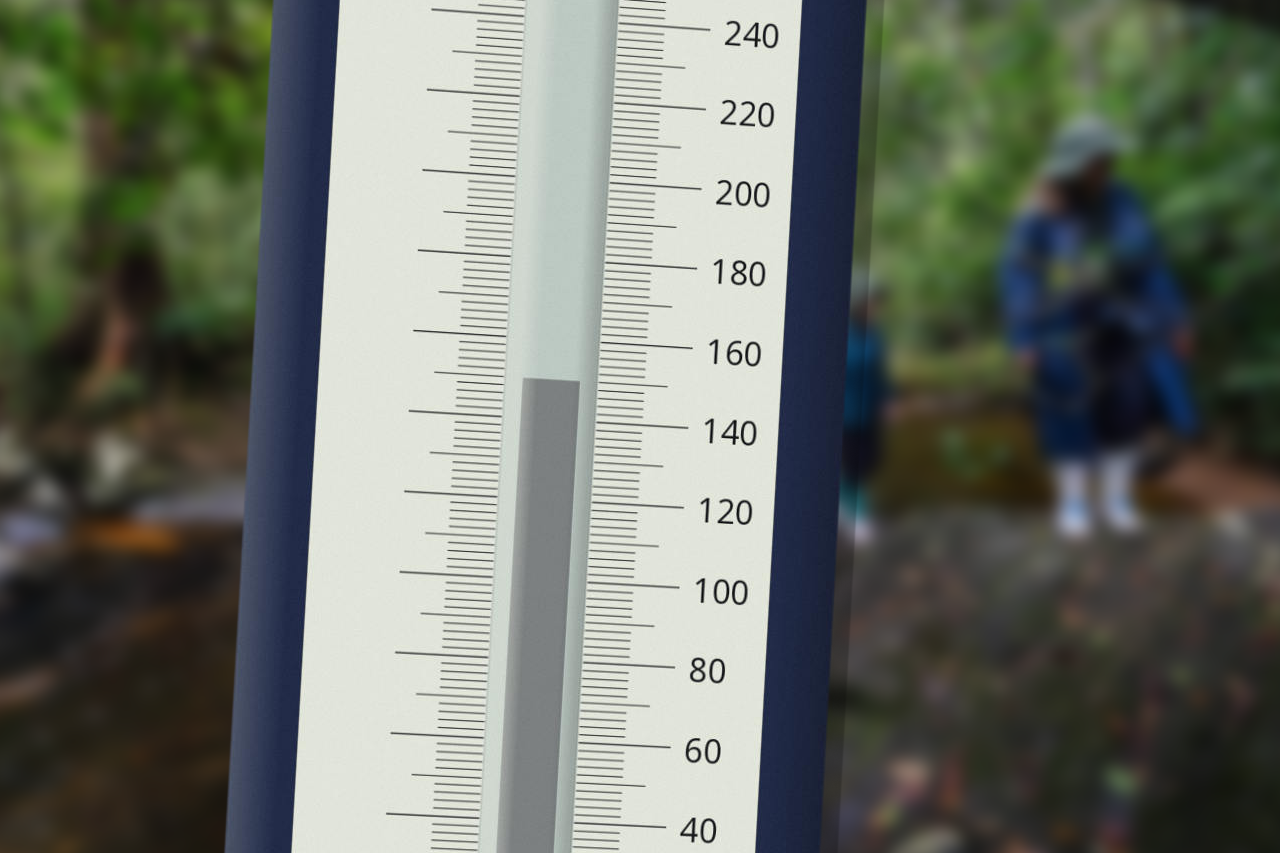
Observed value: {"value": 150, "unit": "mmHg"}
